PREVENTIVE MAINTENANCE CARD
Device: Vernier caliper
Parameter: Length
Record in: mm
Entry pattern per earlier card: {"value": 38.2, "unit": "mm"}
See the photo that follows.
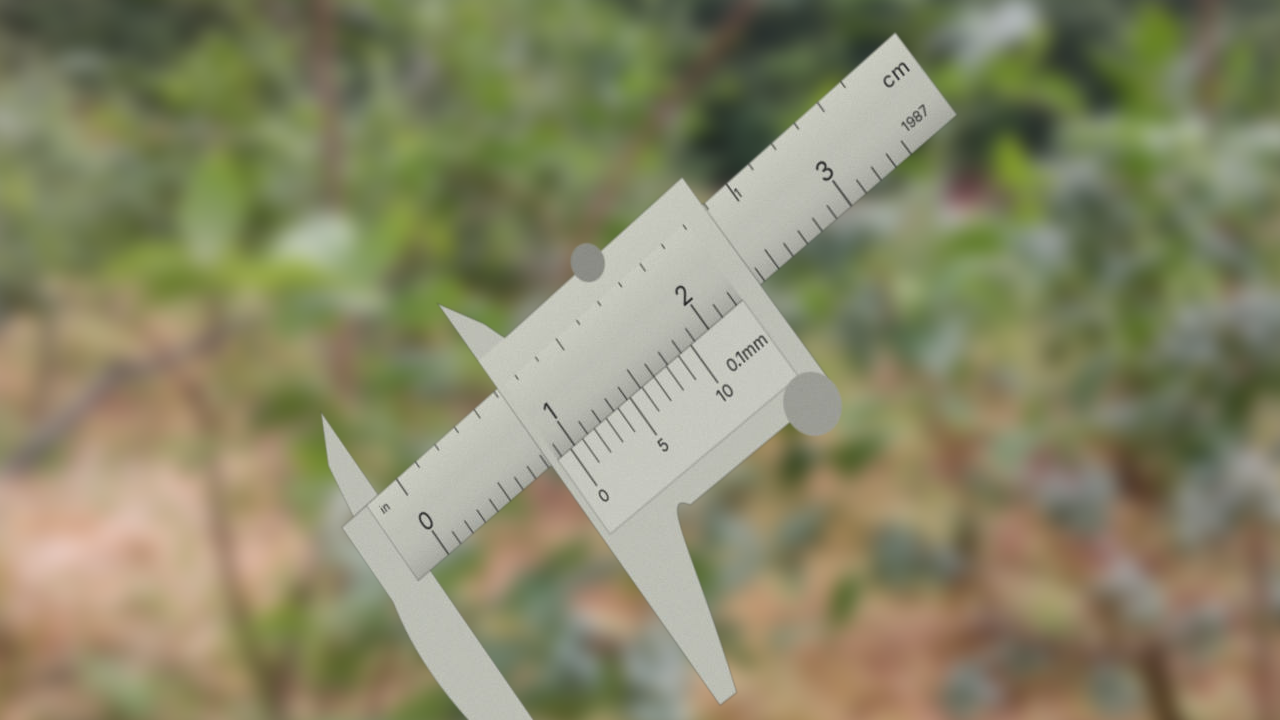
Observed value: {"value": 9.7, "unit": "mm"}
